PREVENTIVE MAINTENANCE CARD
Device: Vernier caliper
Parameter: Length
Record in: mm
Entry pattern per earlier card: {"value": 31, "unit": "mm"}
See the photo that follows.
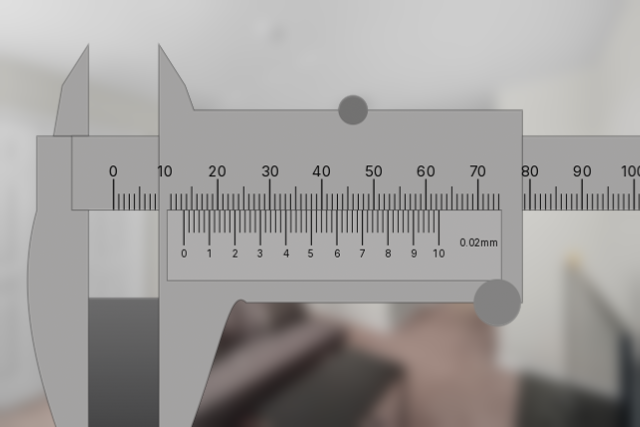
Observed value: {"value": 13.5, "unit": "mm"}
